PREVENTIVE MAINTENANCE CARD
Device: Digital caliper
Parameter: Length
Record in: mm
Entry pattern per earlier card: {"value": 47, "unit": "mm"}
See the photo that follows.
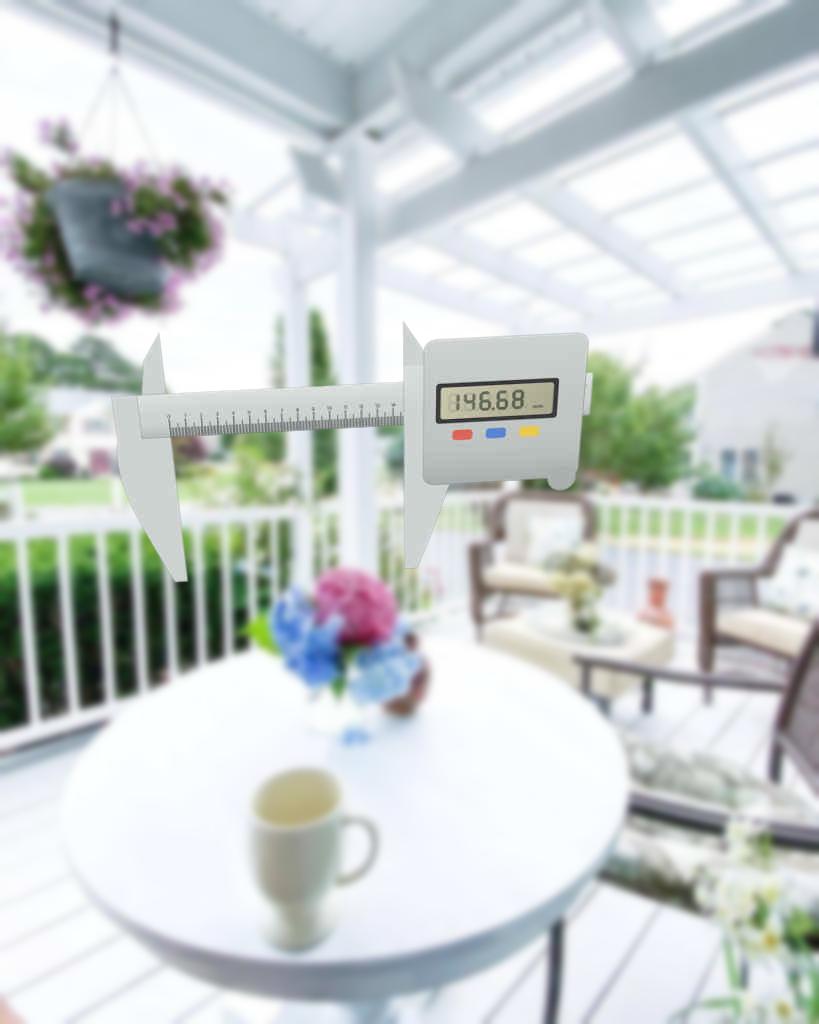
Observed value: {"value": 146.68, "unit": "mm"}
